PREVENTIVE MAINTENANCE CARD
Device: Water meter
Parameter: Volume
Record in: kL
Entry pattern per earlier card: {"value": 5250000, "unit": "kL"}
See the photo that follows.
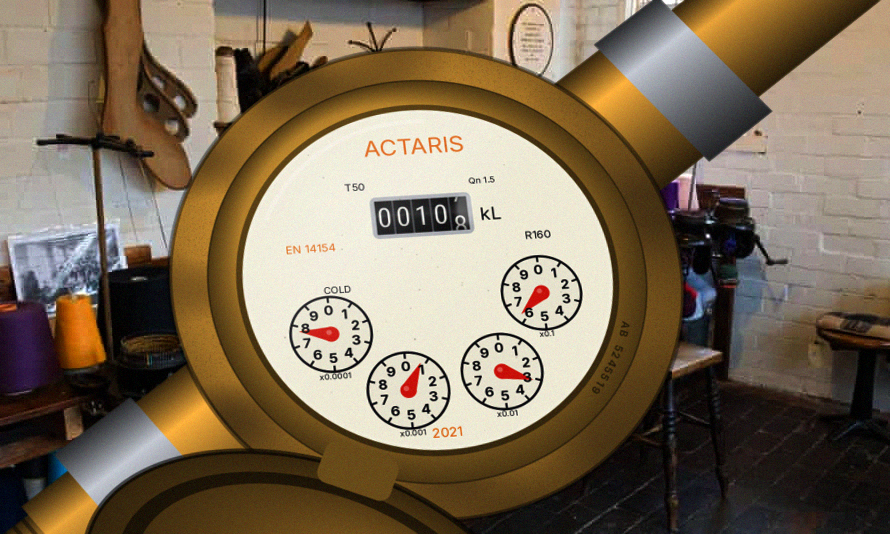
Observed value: {"value": 107.6307, "unit": "kL"}
